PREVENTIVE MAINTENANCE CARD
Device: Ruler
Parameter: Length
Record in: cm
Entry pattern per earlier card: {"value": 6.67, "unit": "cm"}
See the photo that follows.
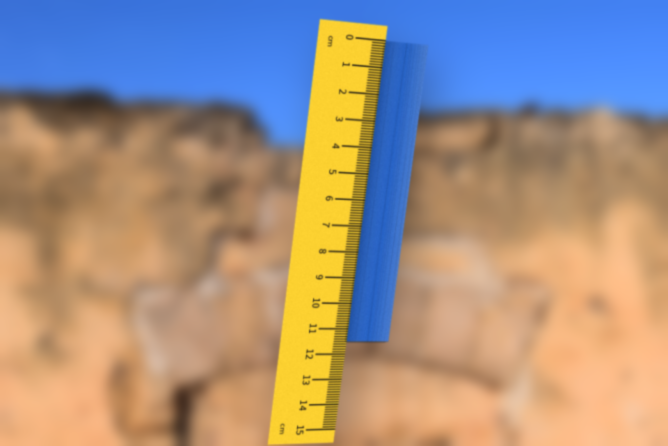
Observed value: {"value": 11.5, "unit": "cm"}
